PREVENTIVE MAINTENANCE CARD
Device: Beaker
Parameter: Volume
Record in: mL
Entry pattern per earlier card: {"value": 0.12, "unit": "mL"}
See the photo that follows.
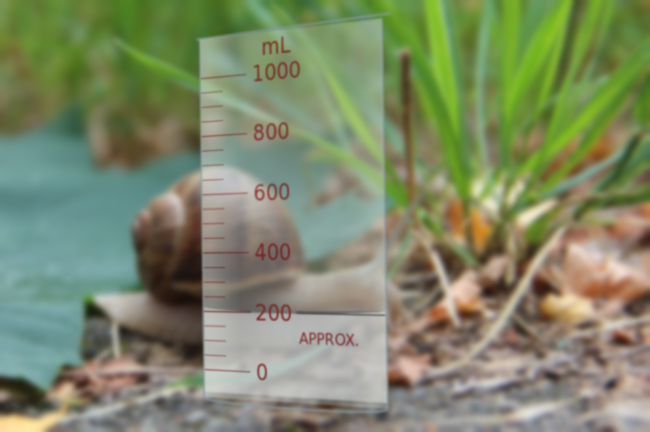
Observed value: {"value": 200, "unit": "mL"}
